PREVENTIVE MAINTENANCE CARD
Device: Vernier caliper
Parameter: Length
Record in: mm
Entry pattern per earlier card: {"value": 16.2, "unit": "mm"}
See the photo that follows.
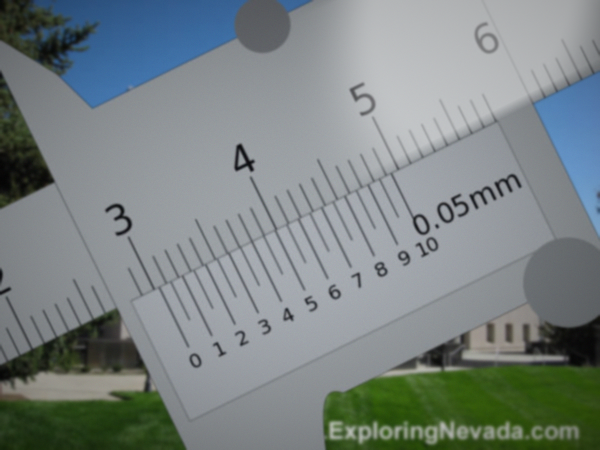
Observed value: {"value": 30.4, "unit": "mm"}
